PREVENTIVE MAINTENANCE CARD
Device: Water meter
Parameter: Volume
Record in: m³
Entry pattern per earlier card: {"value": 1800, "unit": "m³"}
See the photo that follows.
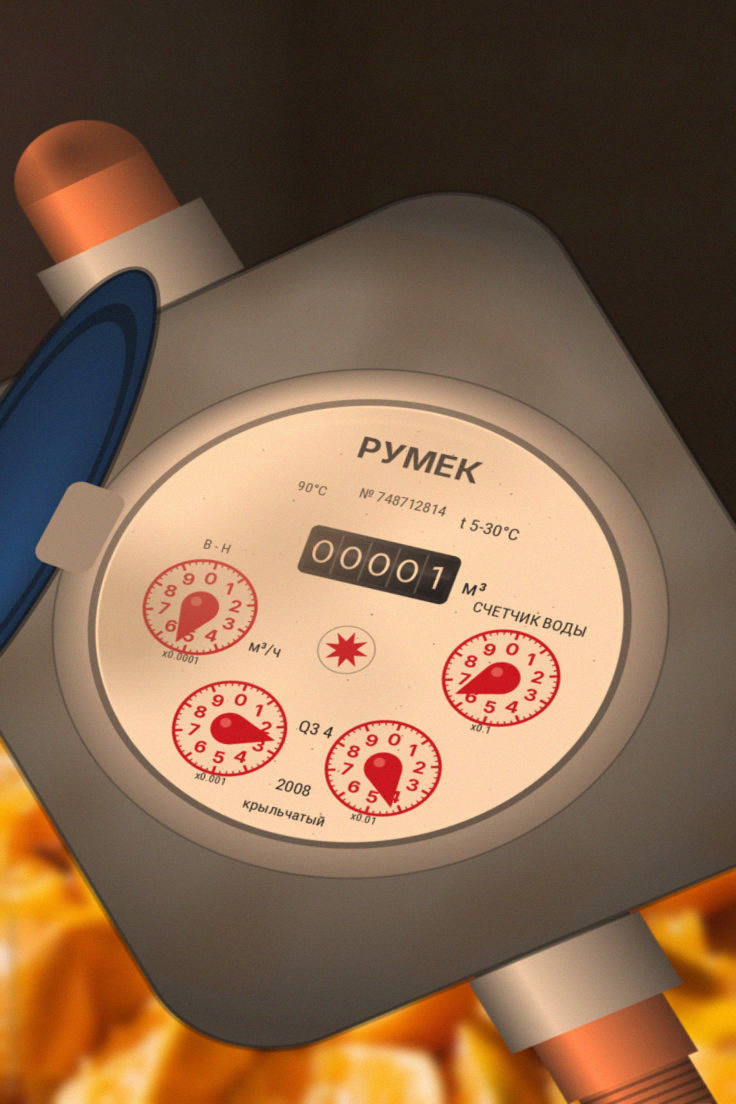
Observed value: {"value": 1.6425, "unit": "m³"}
